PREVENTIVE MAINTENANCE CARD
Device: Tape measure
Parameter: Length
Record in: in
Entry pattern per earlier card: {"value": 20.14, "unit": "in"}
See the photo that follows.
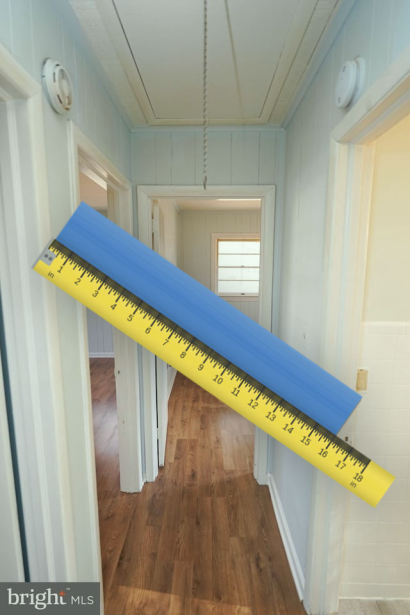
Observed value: {"value": 16, "unit": "in"}
